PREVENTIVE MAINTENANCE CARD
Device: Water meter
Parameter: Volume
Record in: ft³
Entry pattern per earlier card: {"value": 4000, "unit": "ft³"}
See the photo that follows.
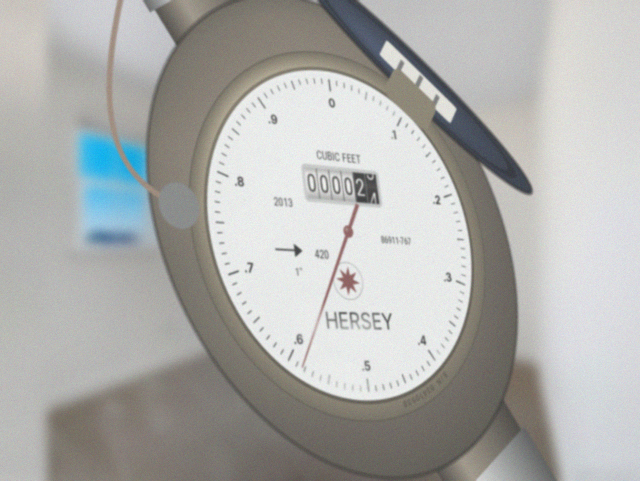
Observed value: {"value": 23.58, "unit": "ft³"}
